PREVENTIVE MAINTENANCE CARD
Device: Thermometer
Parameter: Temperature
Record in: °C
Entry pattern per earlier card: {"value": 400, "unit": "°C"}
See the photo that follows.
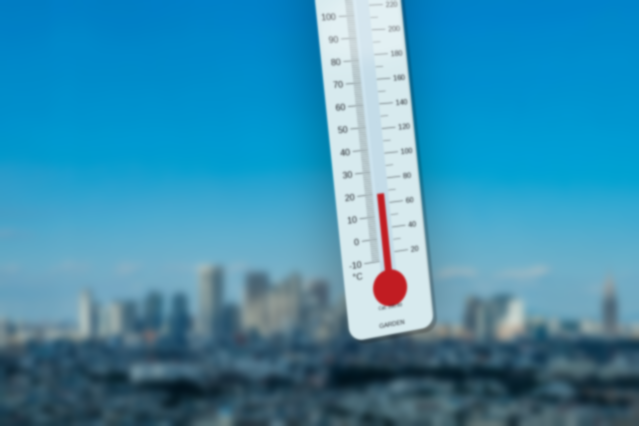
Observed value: {"value": 20, "unit": "°C"}
